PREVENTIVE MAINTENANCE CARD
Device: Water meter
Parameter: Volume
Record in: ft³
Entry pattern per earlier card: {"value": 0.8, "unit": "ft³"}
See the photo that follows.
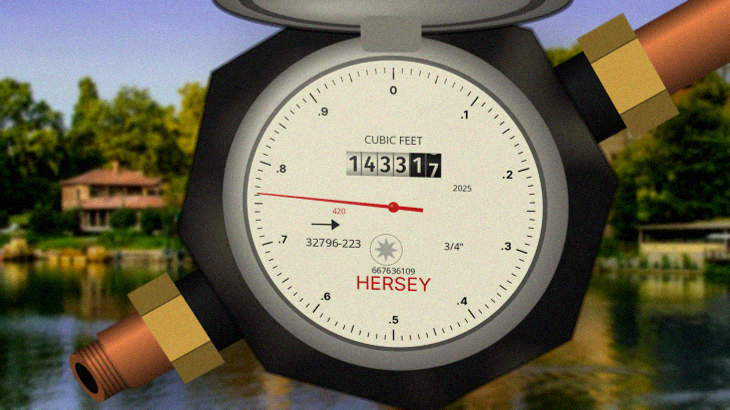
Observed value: {"value": 143316.76, "unit": "ft³"}
